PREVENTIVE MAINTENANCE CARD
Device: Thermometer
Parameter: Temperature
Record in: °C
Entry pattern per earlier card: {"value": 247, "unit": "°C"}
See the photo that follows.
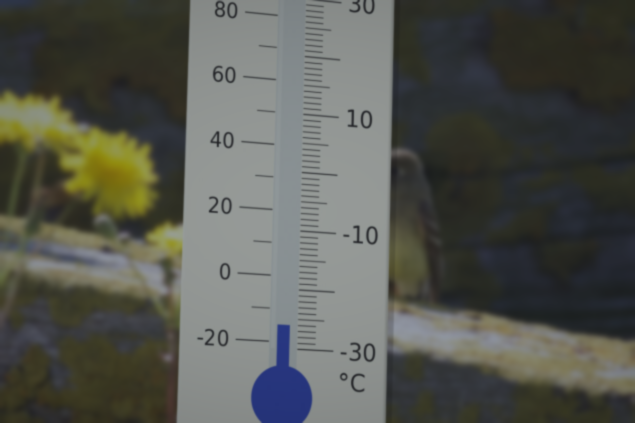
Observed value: {"value": -26, "unit": "°C"}
